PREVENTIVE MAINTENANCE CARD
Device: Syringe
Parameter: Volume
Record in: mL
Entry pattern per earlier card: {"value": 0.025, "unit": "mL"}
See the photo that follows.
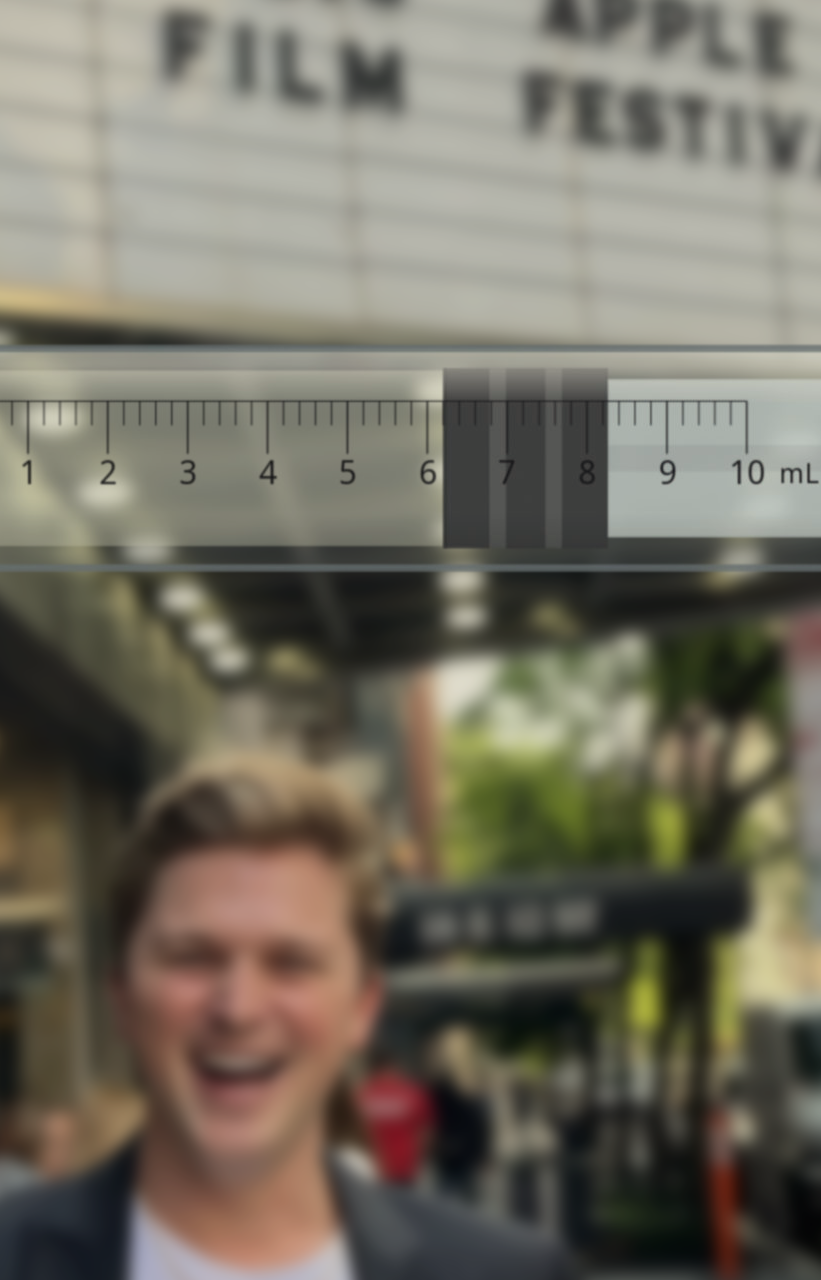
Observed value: {"value": 6.2, "unit": "mL"}
